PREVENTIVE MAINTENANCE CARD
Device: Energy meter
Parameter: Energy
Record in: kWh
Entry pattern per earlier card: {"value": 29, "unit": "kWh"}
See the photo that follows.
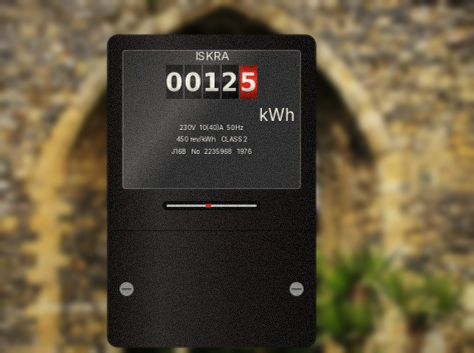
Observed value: {"value": 12.5, "unit": "kWh"}
